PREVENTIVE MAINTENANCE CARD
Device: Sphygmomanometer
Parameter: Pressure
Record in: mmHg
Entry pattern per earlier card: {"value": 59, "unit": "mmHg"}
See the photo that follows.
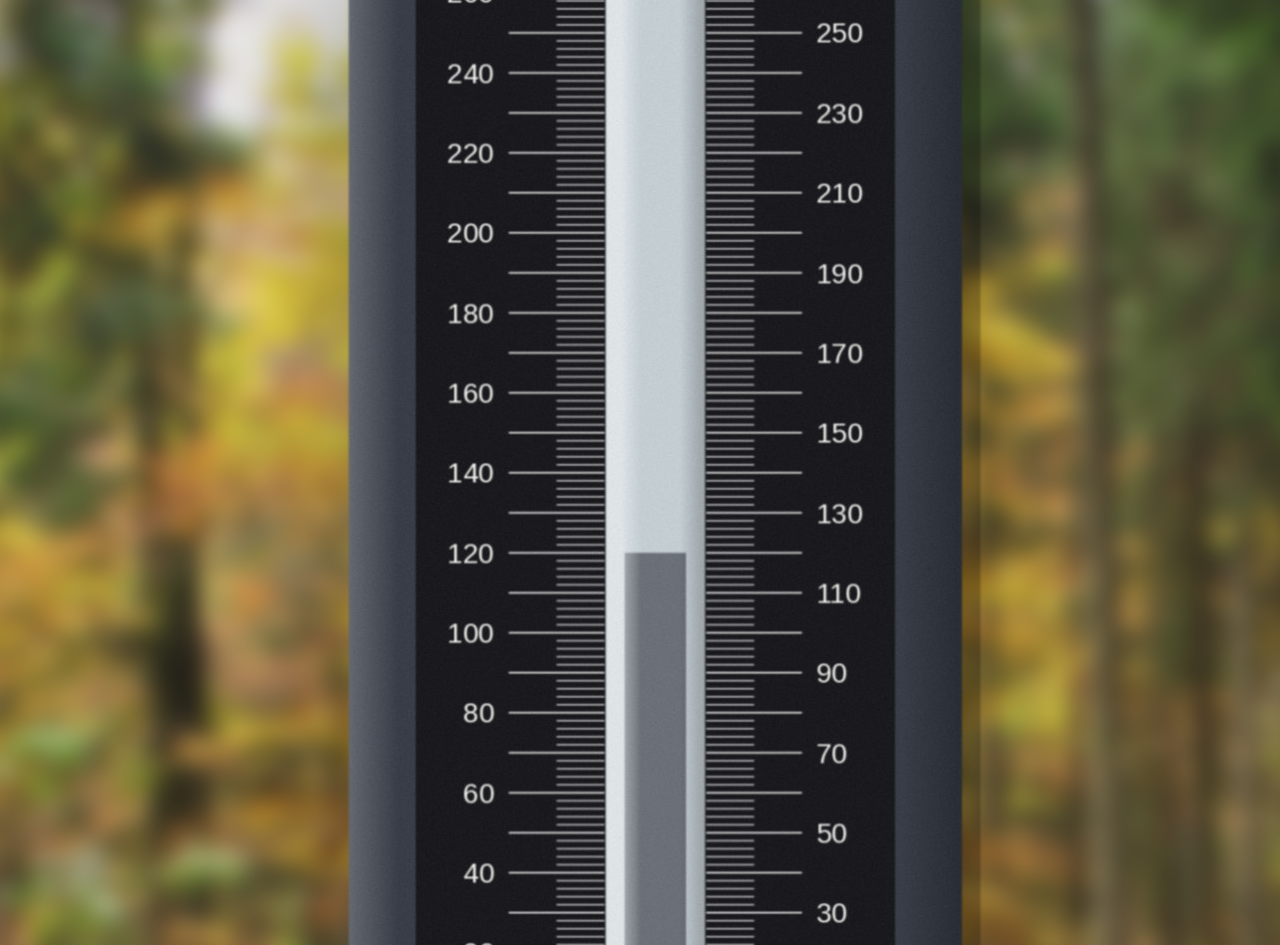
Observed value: {"value": 120, "unit": "mmHg"}
